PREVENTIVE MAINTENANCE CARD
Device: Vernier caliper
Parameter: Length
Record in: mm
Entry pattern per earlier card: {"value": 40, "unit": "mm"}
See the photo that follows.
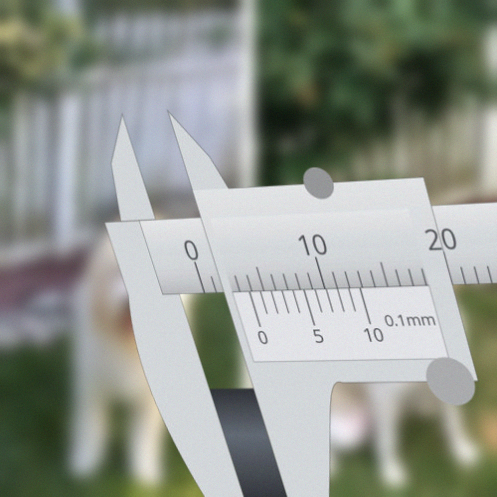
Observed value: {"value": 3.8, "unit": "mm"}
